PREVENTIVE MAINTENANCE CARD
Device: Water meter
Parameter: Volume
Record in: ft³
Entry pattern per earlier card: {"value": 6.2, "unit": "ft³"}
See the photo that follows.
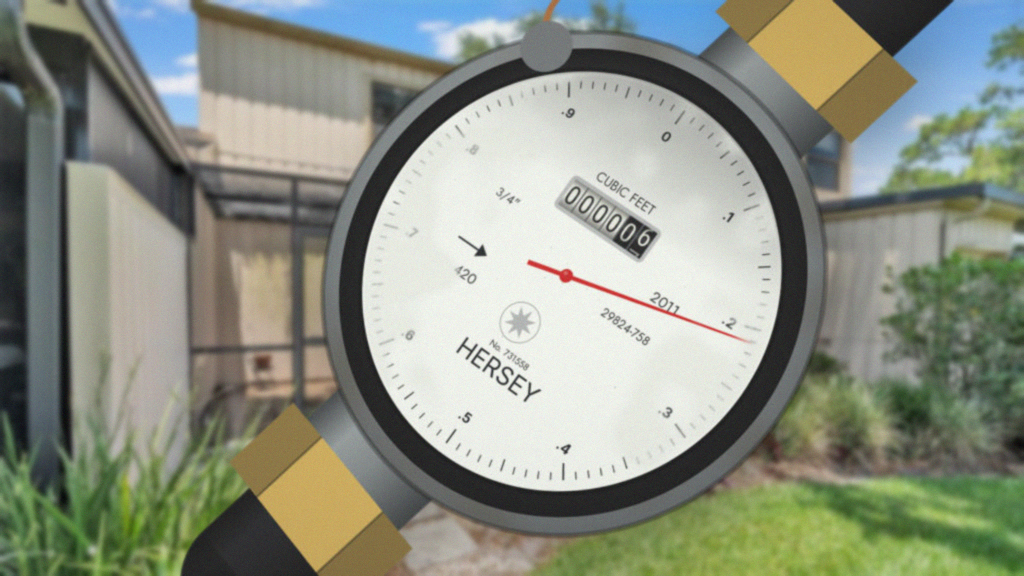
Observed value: {"value": 6.21, "unit": "ft³"}
